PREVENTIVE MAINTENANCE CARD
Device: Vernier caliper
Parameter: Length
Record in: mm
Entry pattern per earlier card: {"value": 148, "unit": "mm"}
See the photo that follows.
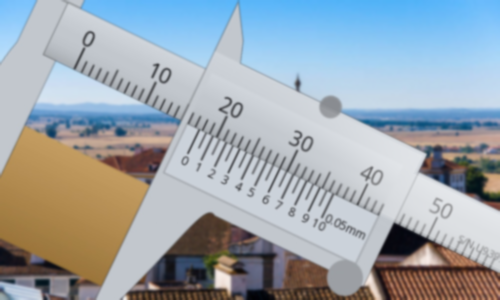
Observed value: {"value": 17.6, "unit": "mm"}
